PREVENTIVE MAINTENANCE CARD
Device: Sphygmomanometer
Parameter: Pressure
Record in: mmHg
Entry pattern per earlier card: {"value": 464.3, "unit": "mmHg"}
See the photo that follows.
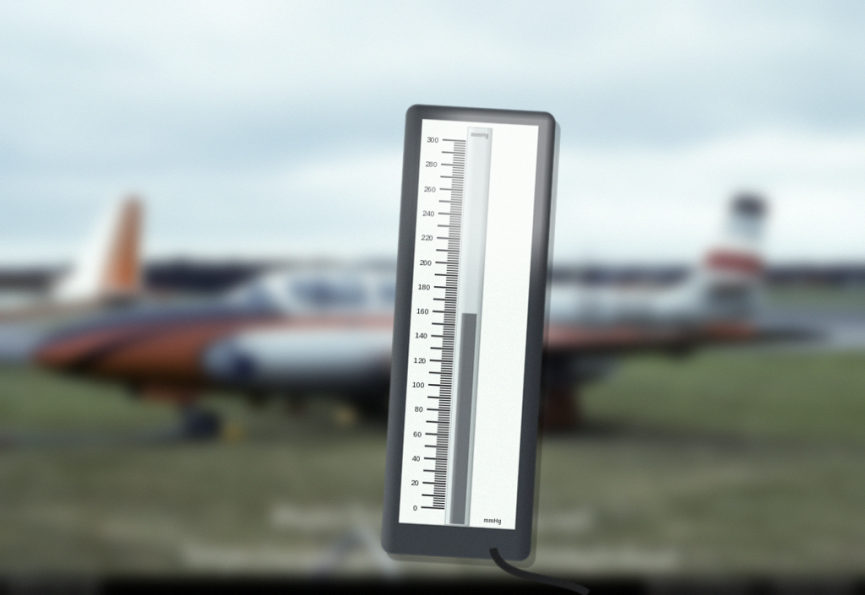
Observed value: {"value": 160, "unit": "mmHg"}
